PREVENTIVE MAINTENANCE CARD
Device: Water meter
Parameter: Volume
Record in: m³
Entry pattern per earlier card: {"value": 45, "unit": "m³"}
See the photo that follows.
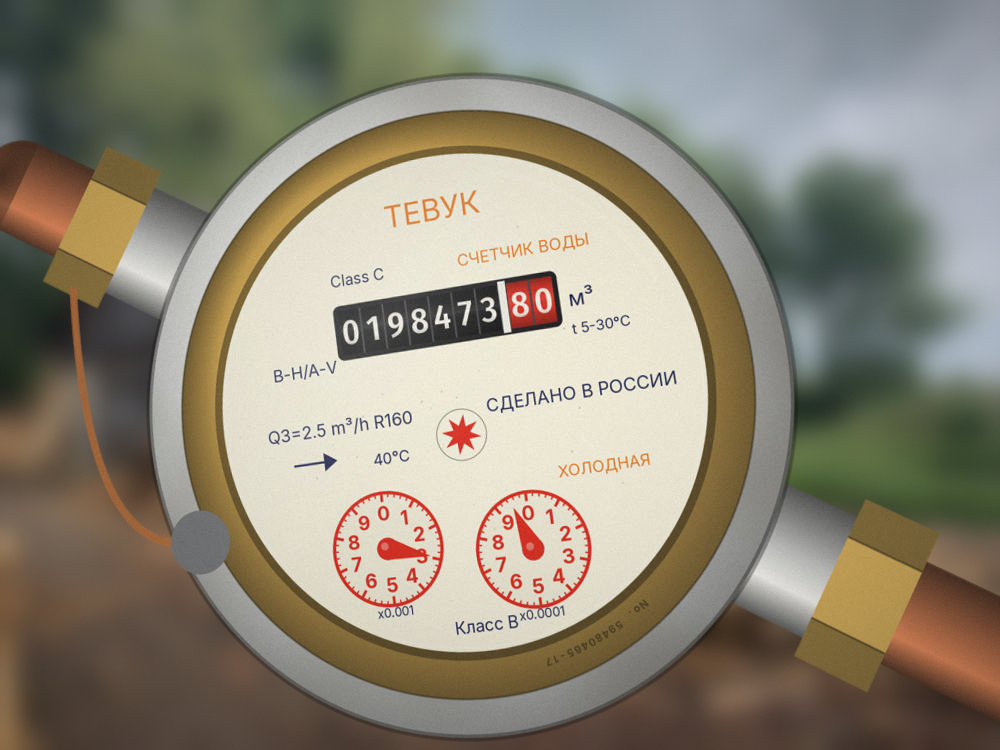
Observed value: {"value": 198473.8029, "unit": "m³"}
